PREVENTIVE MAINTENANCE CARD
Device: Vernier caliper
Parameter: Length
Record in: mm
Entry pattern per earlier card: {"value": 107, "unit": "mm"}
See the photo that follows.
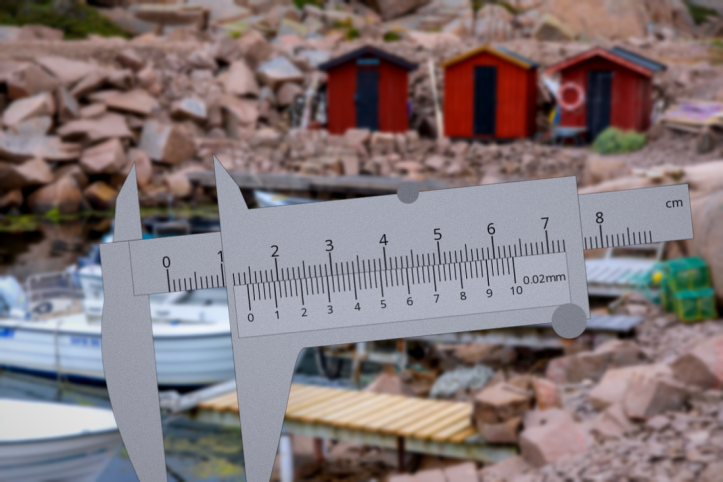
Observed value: {"value": 14.4, "unit": "mm"}
